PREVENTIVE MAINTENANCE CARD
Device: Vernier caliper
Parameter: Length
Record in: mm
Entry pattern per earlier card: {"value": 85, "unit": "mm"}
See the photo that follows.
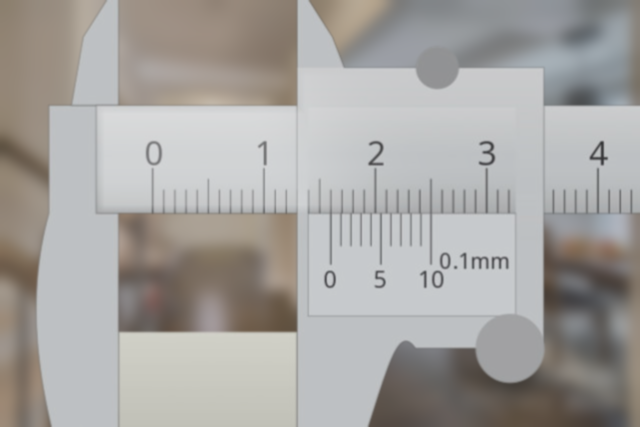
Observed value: {"value": 16.0, "unit": "mm"}
